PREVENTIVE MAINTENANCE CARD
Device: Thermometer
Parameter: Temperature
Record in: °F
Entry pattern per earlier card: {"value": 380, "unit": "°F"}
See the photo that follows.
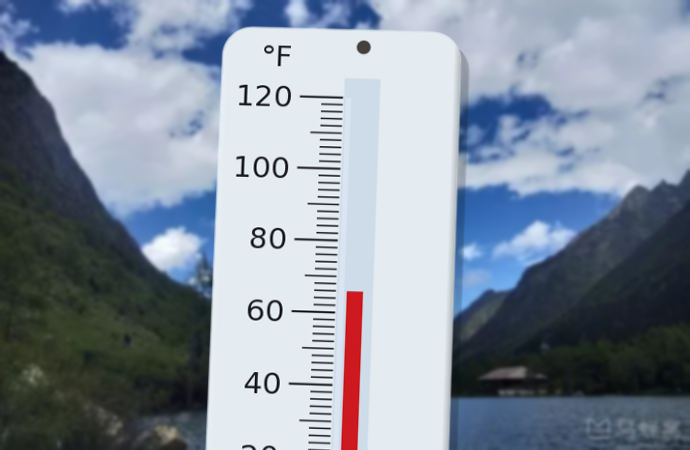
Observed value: {"value": 66, "unit": "°F"}
